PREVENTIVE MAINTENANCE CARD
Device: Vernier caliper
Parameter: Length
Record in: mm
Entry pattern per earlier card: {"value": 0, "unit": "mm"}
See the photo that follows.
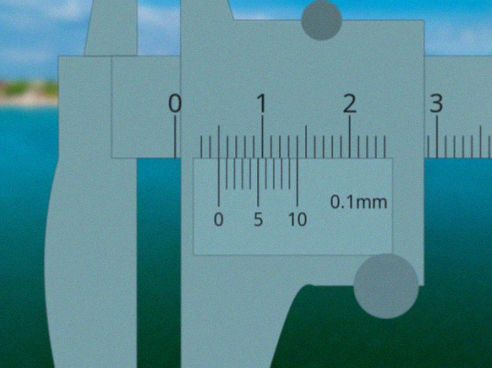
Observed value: {"value": 5.0, "unit": "mm"}
